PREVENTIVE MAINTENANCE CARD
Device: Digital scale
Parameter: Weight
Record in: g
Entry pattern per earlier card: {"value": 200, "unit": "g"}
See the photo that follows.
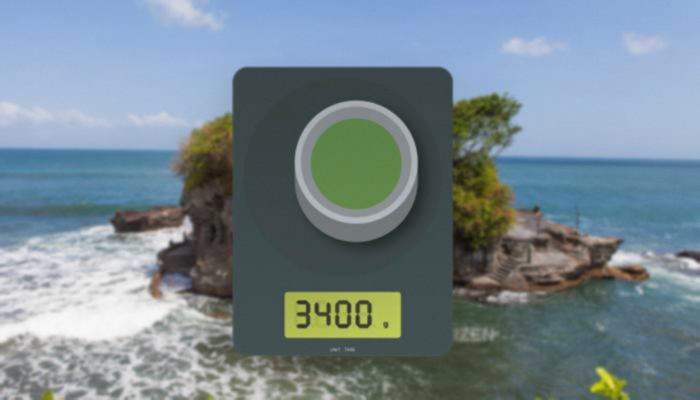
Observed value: {"value": 3400, "unit": "g"}
